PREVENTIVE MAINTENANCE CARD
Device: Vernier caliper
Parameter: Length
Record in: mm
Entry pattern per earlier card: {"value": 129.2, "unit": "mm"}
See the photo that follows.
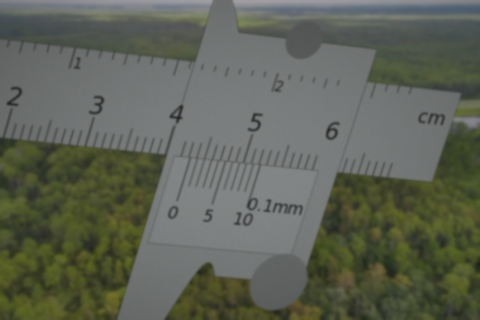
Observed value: {"value": 43.2, "unit": "mm"}
